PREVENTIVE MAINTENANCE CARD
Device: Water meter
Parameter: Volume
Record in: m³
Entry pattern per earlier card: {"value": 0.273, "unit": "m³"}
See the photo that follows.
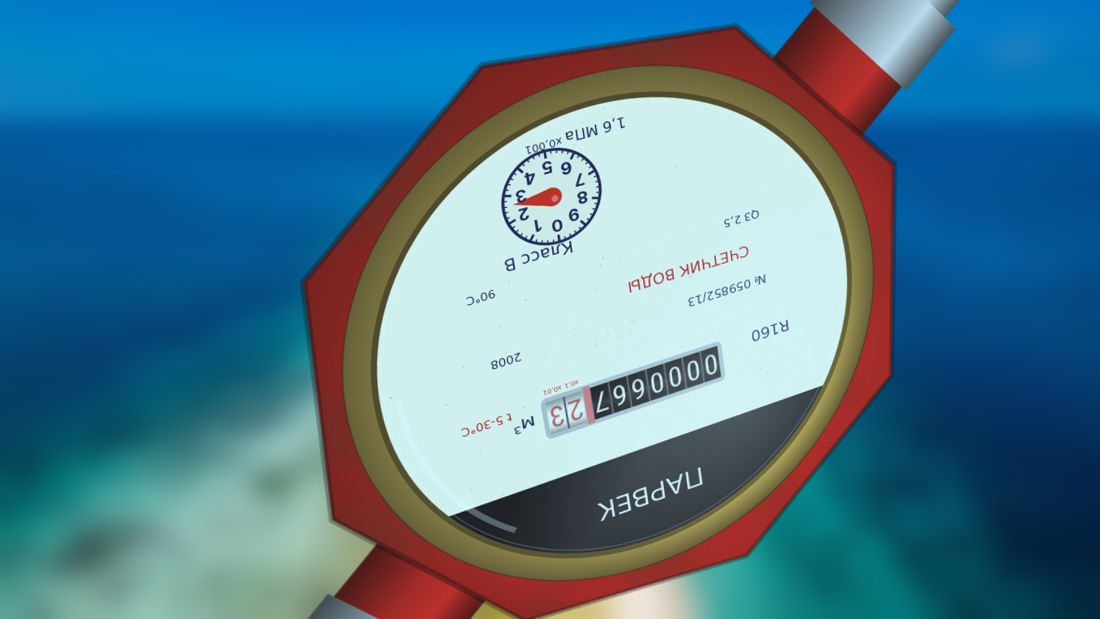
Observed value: {"value": 667.232, "unit": "m³"}
